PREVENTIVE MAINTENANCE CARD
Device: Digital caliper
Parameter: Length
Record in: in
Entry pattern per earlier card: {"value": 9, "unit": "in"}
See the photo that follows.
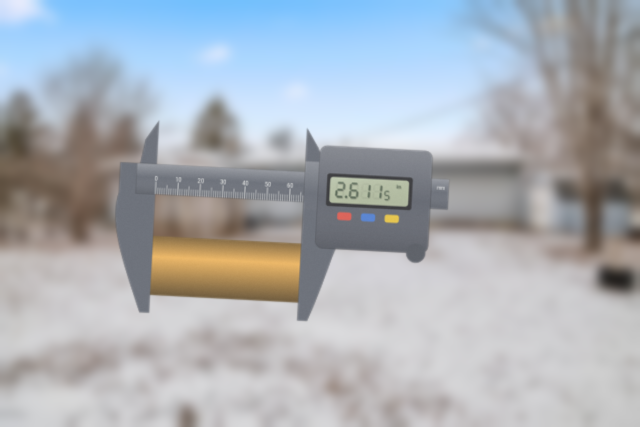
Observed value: {"value": 2.6115, "unit": "in"}
